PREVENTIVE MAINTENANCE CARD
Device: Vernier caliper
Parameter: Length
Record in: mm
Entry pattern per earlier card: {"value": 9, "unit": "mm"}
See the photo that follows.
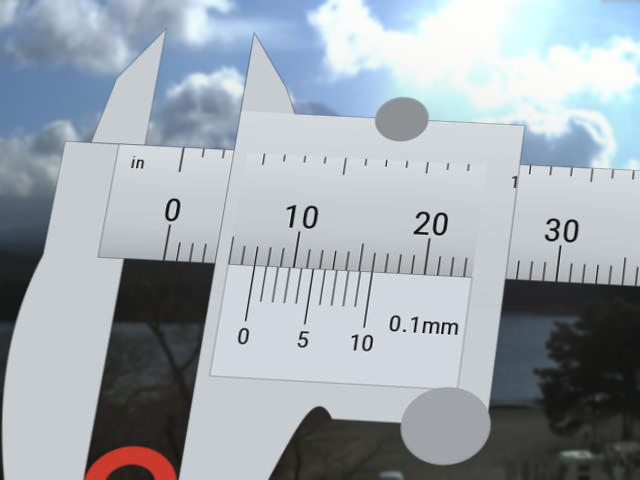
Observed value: {"value": 7.0, "unit": "mm"}
